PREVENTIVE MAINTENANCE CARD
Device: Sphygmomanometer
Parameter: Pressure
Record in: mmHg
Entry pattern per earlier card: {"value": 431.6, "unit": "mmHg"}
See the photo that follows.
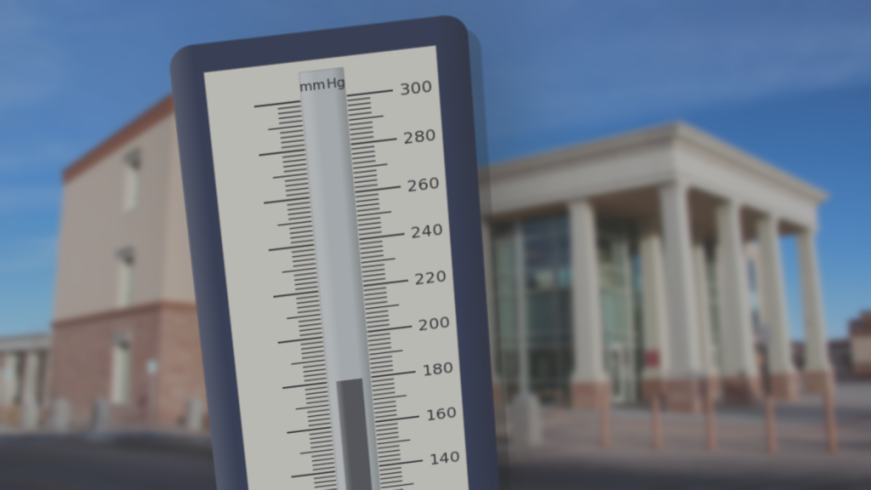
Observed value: {"value": 180, "unit": "mmHg"}
